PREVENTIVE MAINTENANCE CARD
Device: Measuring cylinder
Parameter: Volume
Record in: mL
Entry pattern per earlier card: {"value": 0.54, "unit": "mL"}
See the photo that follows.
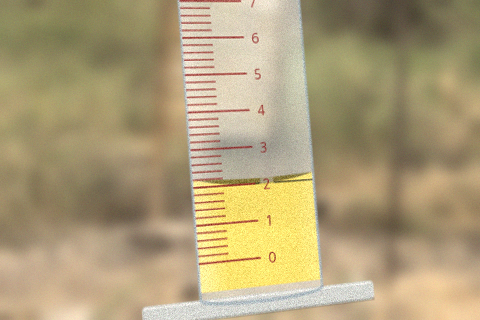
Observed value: {"value": 2, "unit": "mL"}
